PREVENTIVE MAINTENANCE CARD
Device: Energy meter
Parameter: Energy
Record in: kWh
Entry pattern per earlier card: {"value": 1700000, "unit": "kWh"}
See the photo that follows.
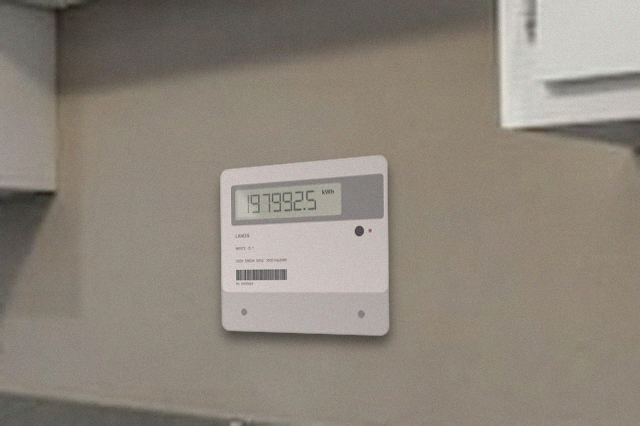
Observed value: {"value": 197992.5, "unit": "kWh"}
